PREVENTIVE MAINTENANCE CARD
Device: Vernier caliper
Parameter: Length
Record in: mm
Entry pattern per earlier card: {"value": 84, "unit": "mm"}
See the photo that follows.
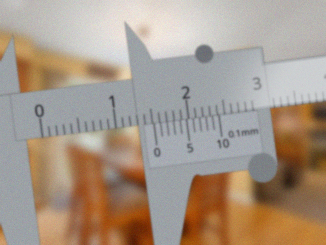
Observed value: {"value": 15.2, "unit": "mm"}
